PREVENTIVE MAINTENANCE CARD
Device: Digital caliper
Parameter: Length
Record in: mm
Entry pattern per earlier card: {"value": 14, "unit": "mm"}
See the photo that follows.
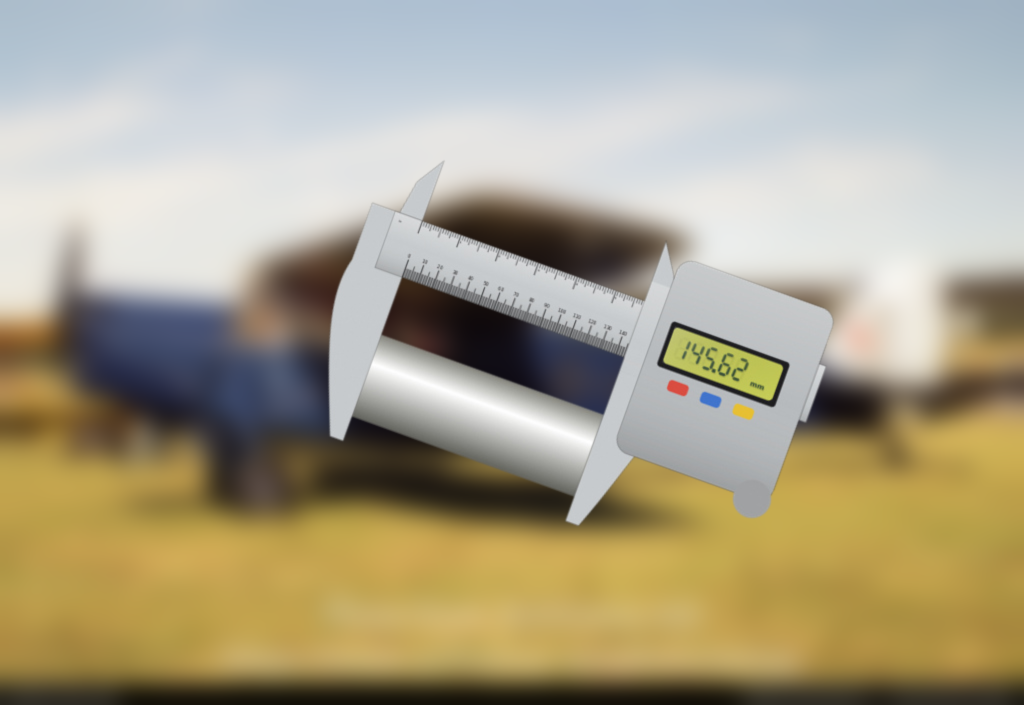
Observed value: {"value": 145.62, "unit": "mm"}
